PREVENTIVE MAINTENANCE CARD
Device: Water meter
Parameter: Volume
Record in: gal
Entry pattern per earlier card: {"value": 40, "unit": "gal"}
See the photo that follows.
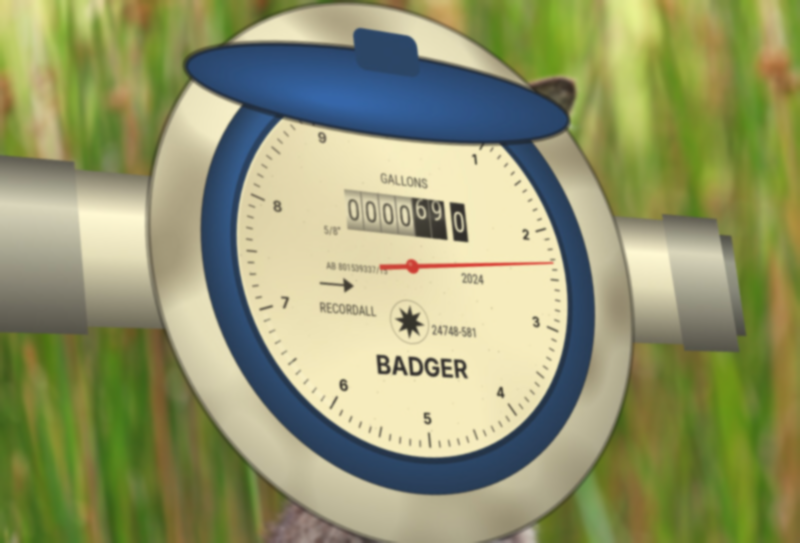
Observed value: {"value": 692.3, "unit": "gal"}
